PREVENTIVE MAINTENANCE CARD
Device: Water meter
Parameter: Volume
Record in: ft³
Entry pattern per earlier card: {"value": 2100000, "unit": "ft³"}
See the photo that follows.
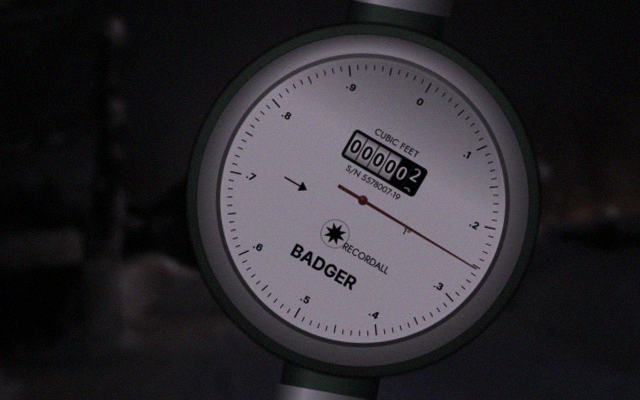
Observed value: {"value": 2.25, "unit": "ft³"}
